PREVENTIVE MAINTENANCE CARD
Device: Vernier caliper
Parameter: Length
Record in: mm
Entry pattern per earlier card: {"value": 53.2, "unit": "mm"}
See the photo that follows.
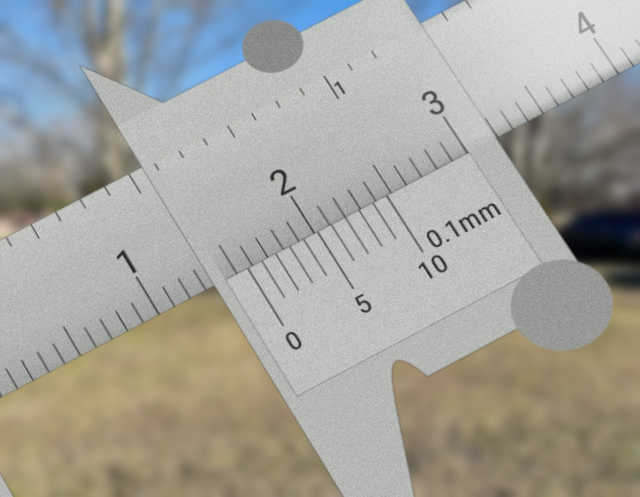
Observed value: {"value": 15.7, "unit": "mm"}
